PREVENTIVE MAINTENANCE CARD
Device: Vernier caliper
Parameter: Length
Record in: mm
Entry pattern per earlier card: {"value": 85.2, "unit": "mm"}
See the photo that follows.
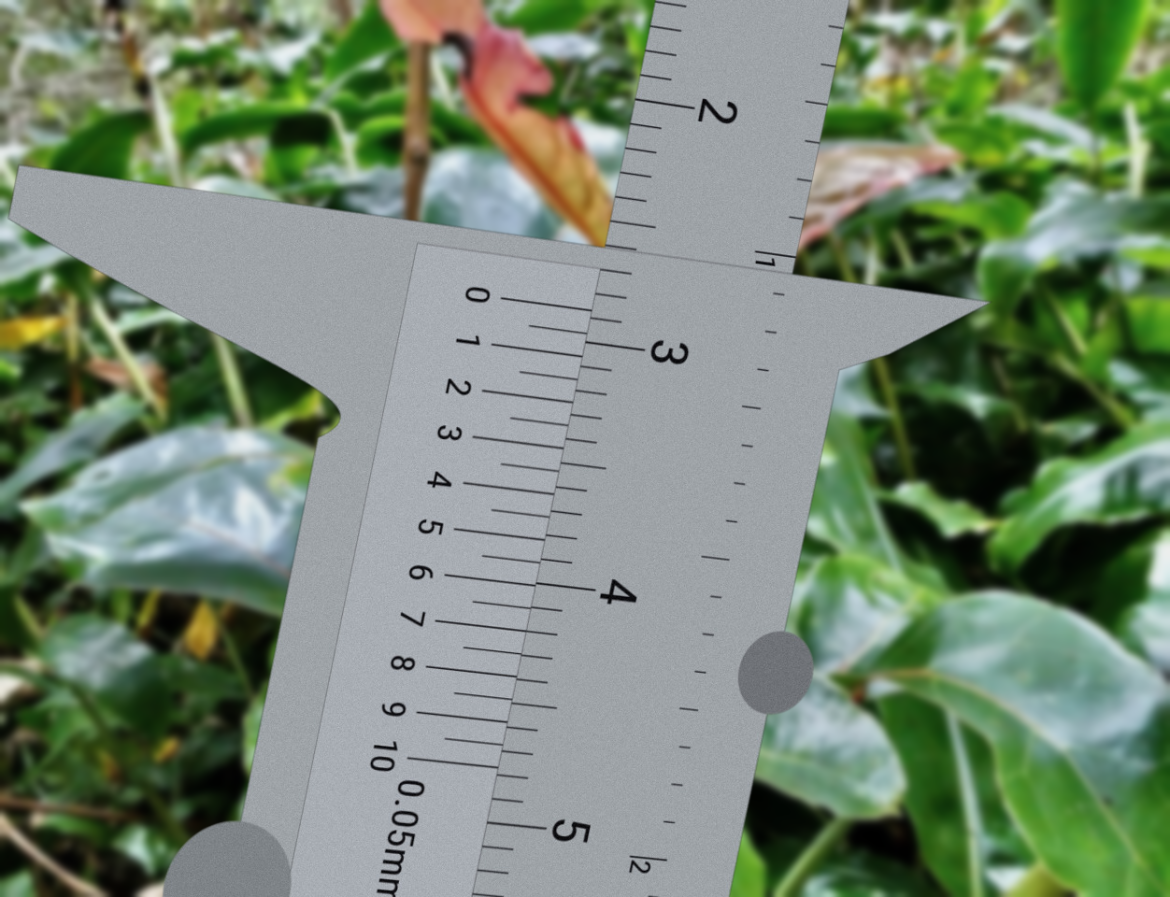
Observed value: {"value": 28.70, "unit": "mm"}
